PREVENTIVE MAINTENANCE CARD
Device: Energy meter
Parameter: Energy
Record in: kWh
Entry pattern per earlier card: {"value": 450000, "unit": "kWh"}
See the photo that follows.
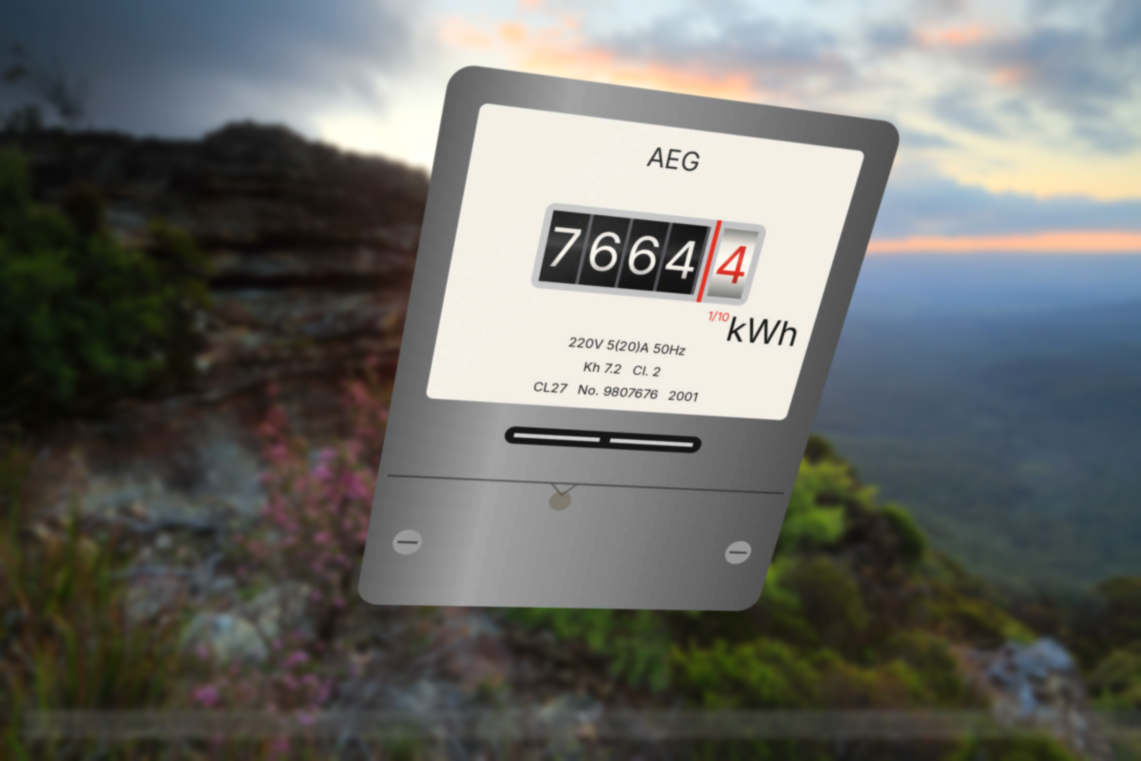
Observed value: {"value": 7664.4, "unit": "kWh"}
